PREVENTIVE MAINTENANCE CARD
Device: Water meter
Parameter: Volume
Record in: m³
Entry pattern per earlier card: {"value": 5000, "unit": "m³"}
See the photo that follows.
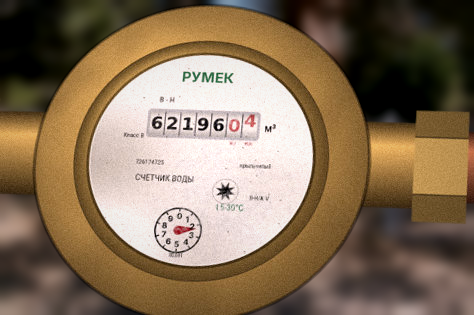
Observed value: {"value": 62196.042, "unit": "m³"}
